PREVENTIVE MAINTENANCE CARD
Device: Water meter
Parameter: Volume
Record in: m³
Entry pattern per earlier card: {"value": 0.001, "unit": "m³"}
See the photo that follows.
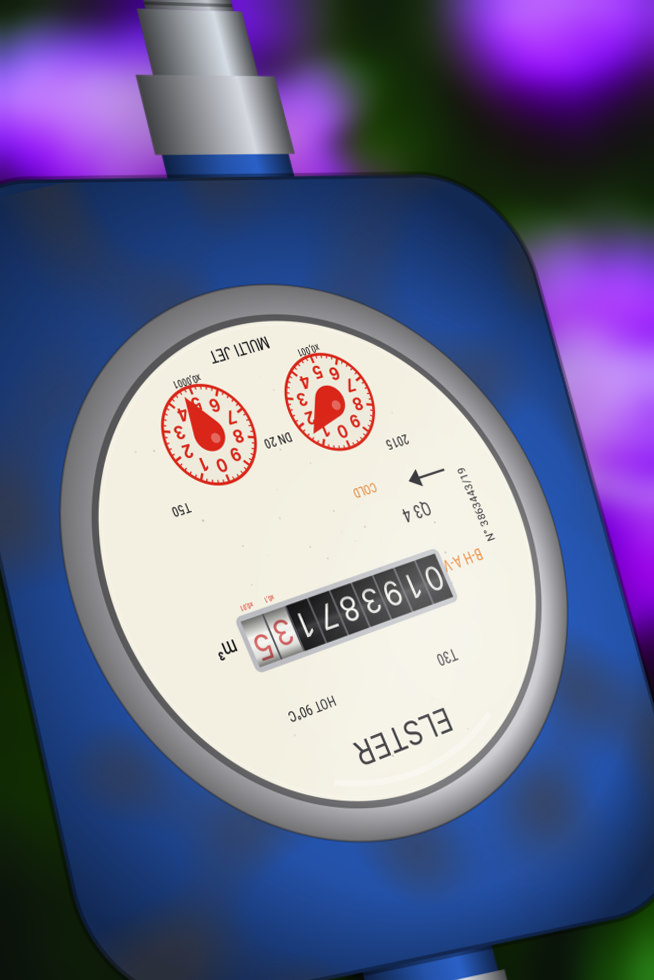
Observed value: {"value": 193871.3514, "unit": "m³"}
